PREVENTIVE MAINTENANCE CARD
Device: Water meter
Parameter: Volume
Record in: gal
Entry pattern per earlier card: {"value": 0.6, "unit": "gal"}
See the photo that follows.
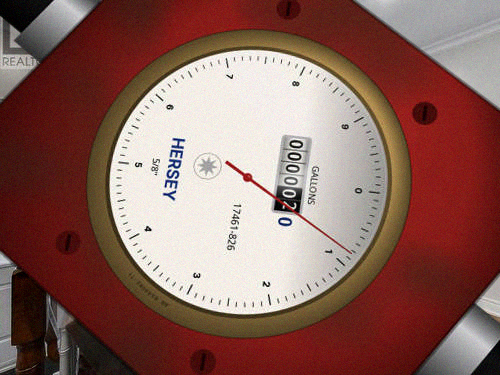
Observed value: {"value": 20.8, "unit": "gal"}
